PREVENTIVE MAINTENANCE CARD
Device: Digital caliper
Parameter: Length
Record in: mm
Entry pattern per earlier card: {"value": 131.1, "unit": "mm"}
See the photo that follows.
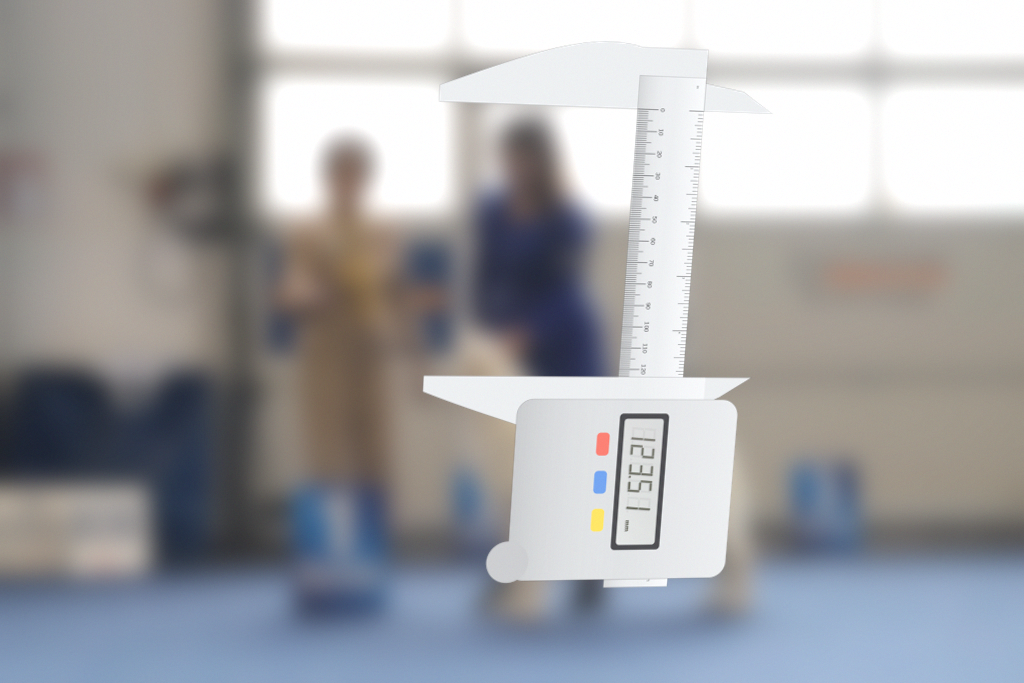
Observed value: {"value": 123.51, "unit": "mm"}
